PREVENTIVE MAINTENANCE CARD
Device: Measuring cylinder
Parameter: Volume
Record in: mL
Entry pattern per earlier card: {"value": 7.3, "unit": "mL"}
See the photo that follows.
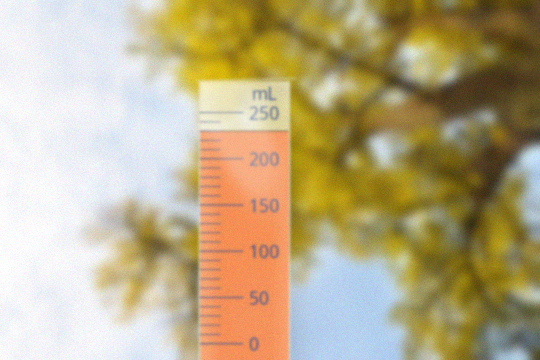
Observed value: {"value": 230, "unit": "mL"}
